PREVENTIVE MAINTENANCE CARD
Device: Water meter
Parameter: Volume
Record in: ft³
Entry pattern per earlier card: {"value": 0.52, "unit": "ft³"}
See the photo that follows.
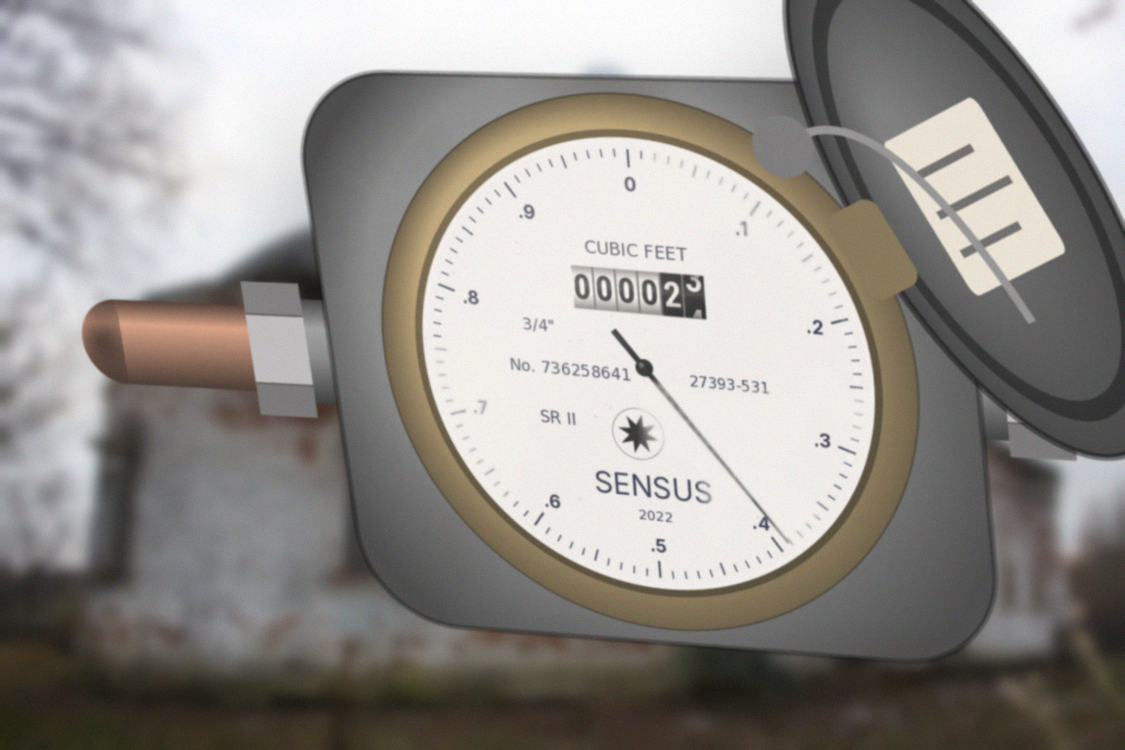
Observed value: {"value": 23.39, "unit": "ft³"}
